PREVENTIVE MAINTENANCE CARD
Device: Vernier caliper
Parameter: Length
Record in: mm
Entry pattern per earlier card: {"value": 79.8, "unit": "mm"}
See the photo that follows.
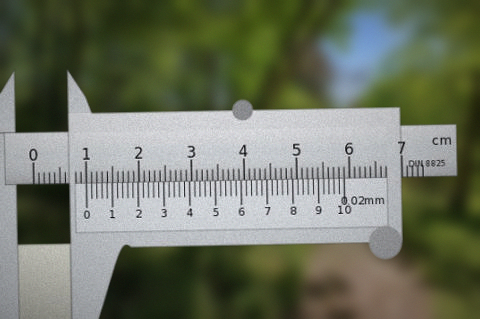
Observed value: {"value": 10.0, "unit": "mm"}
